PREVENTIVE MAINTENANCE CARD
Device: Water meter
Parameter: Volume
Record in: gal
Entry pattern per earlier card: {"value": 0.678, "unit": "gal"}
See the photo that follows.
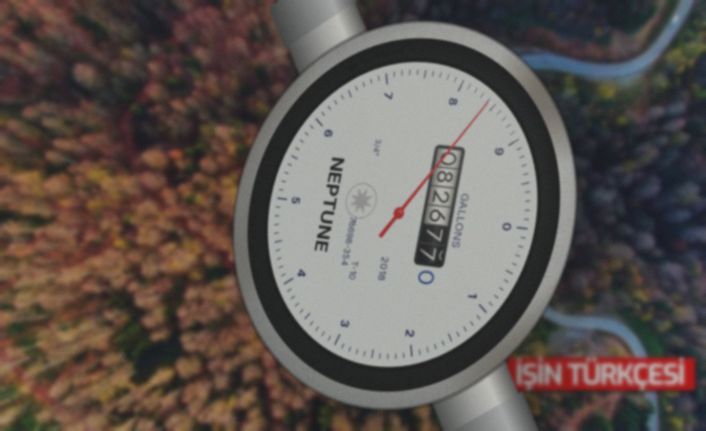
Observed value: {"value": 826768.4, "unit": "gal"}
